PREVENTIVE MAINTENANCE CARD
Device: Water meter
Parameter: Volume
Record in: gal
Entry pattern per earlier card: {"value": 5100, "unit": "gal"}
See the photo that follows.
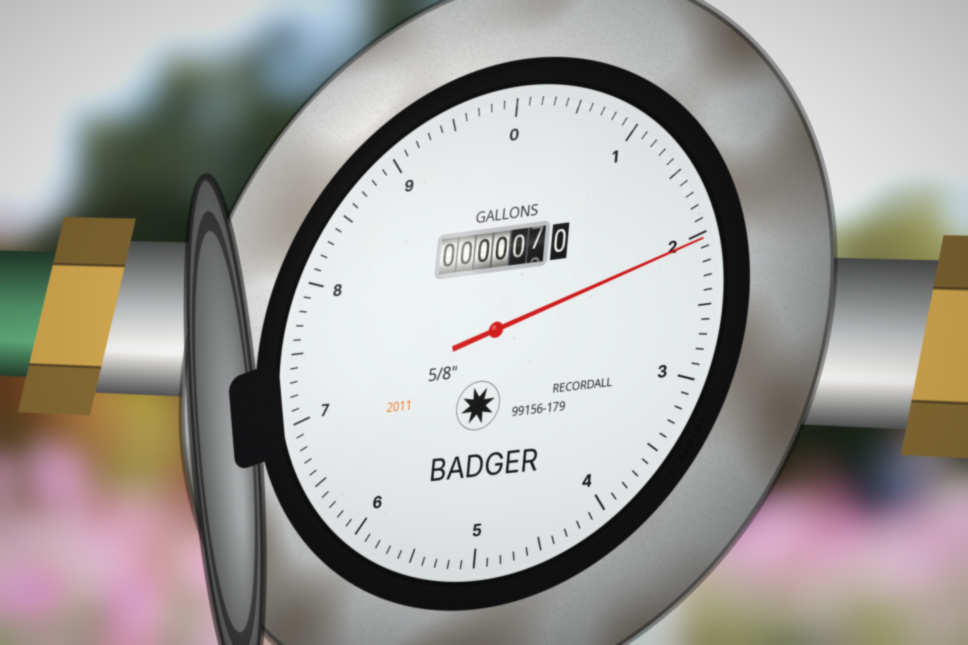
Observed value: {"value": 72.0, "unit": "gal"}
